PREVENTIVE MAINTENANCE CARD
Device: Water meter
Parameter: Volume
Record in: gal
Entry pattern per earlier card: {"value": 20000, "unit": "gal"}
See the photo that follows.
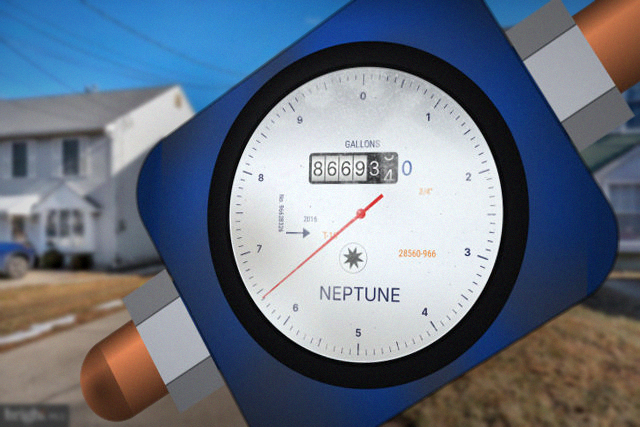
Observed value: {"value": 8669336.4, "unit": "gal"}
